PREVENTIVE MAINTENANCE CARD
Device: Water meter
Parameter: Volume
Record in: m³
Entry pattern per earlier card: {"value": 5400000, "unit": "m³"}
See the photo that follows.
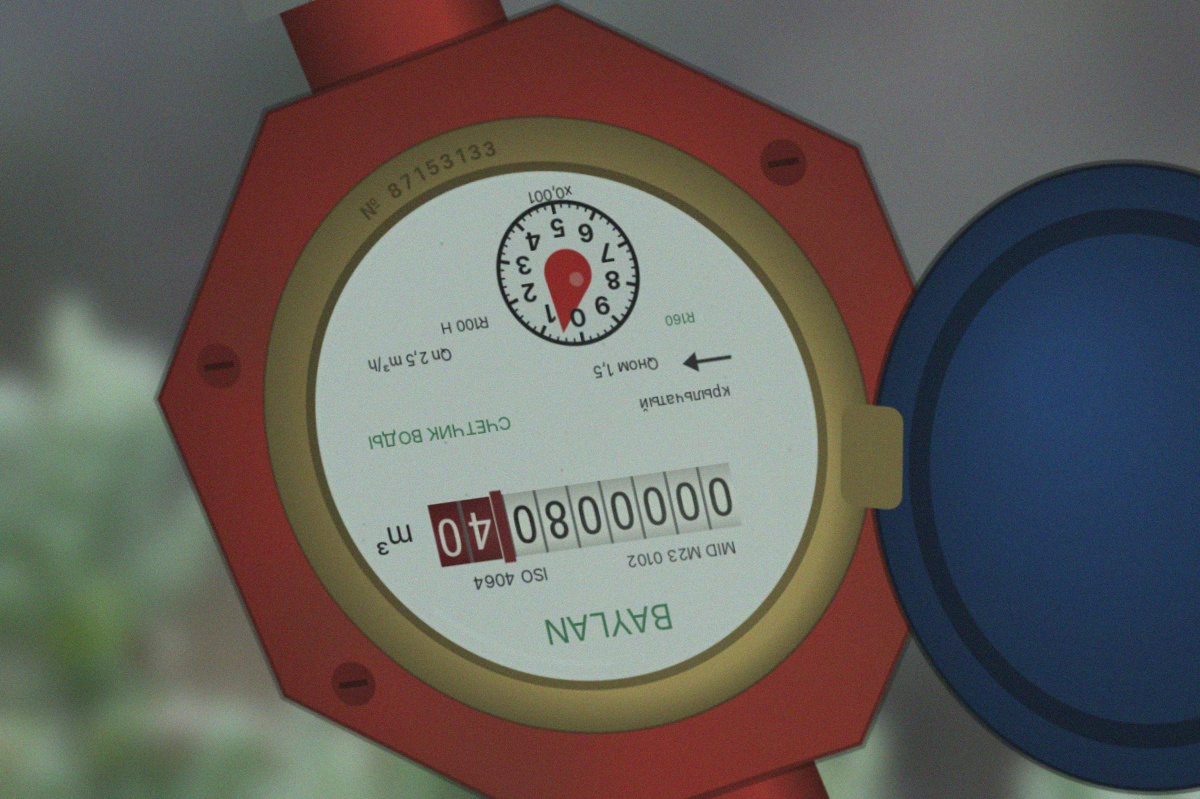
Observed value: {"value": 80.400, "unit": "m³"}
